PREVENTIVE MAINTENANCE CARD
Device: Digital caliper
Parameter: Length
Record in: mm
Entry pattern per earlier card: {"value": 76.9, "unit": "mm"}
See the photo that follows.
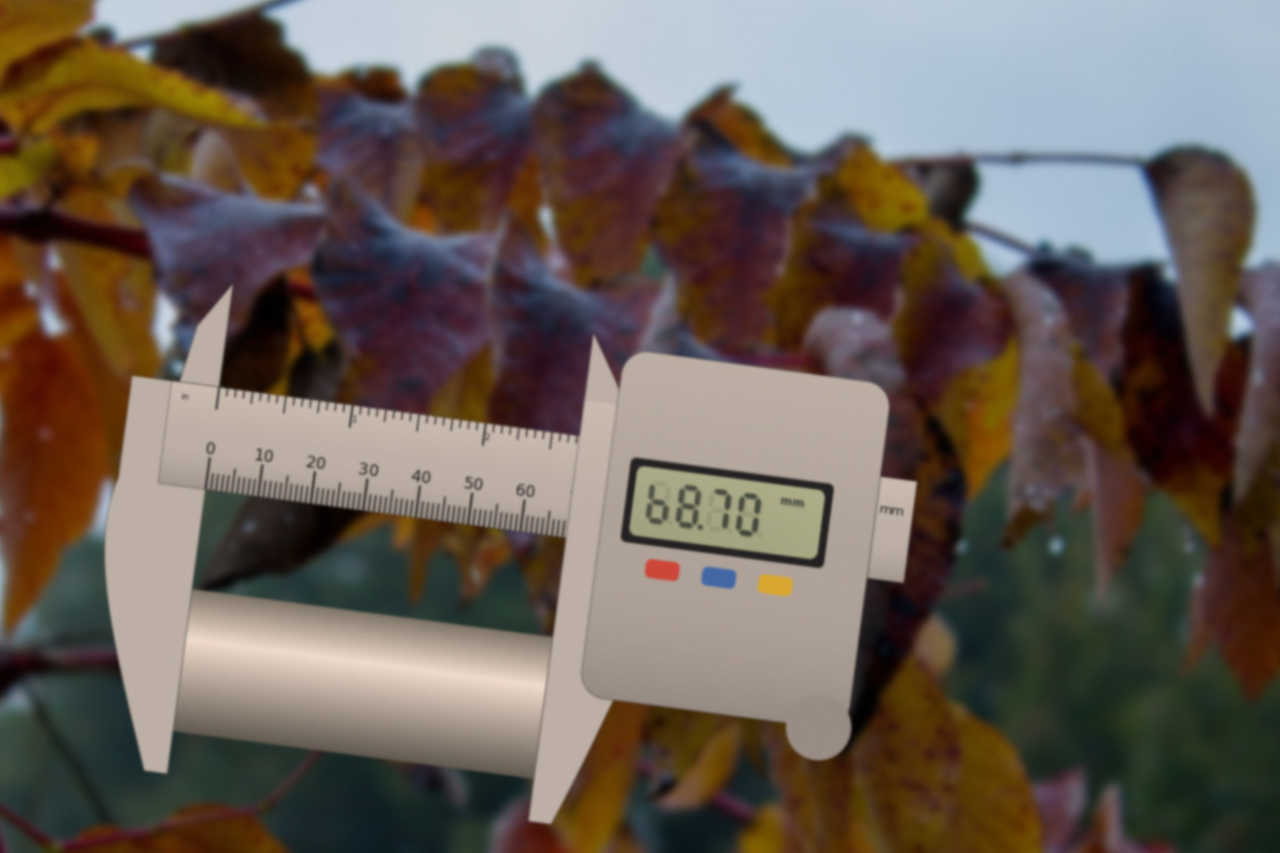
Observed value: {"value": 68.70, "unit": "mm"}
